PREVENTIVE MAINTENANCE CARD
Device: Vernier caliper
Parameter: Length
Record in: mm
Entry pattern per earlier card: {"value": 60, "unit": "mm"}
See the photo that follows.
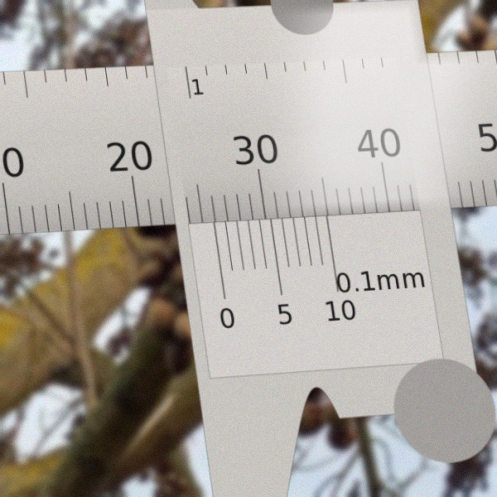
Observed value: {"value": 25.9, "unit": "mm"}
